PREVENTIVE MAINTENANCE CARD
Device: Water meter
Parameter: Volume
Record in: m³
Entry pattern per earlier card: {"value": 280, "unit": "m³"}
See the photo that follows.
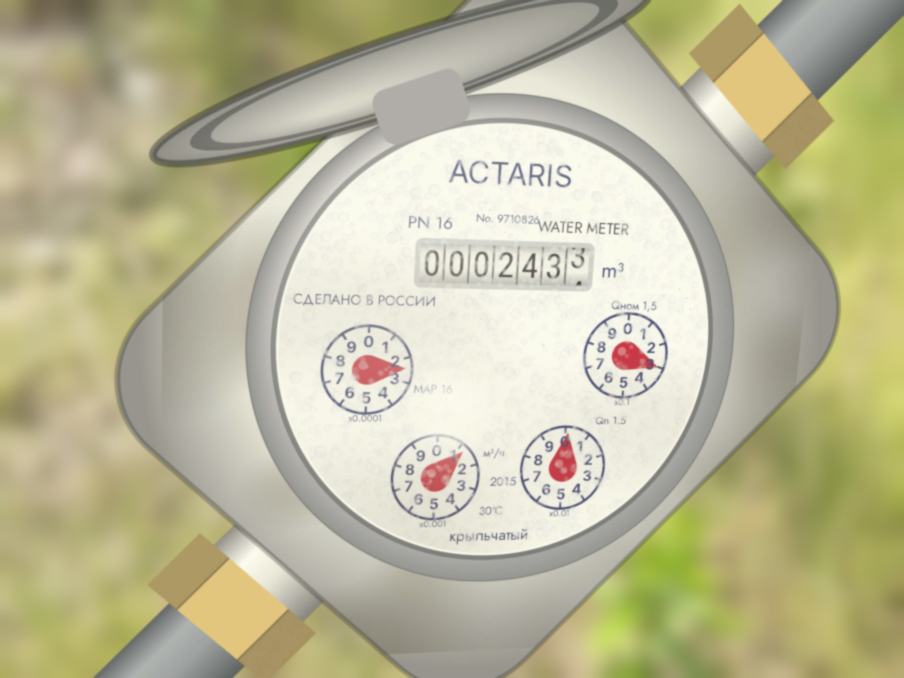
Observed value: {"value": 2433.3012, "unit": "m³"}
